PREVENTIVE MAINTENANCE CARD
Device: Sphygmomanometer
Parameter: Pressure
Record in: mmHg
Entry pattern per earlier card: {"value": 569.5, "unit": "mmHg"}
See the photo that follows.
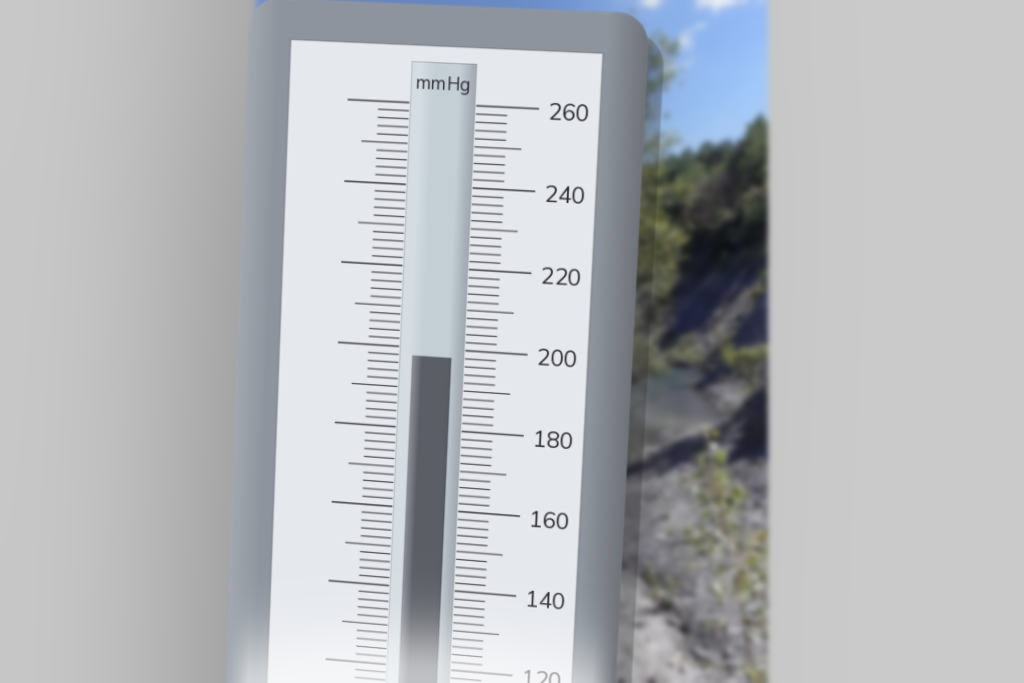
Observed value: {"value": 198, "unit": "mmHg"}
